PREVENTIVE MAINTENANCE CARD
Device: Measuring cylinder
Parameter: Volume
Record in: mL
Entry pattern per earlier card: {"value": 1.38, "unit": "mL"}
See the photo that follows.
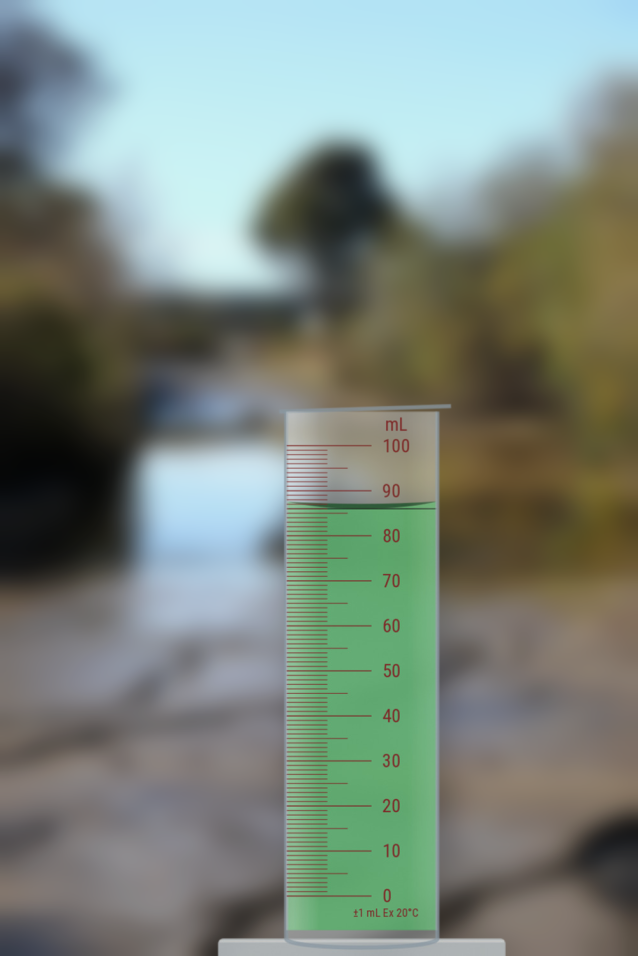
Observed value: {"value": 86, "unit": "mL"}
